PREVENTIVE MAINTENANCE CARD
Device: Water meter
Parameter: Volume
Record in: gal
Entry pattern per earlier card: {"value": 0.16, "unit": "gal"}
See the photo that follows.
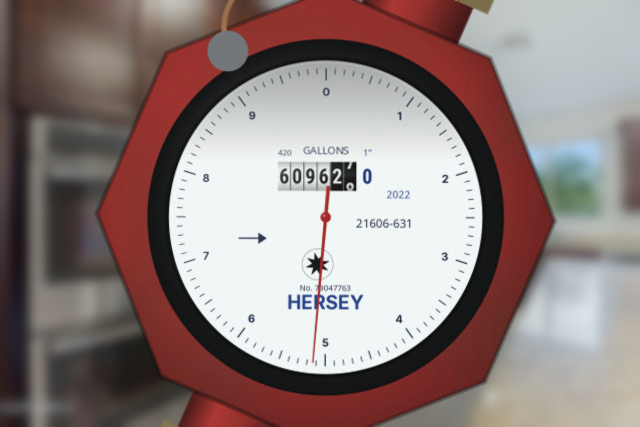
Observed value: {"value": 6096275.1, "unit": "gal"}
